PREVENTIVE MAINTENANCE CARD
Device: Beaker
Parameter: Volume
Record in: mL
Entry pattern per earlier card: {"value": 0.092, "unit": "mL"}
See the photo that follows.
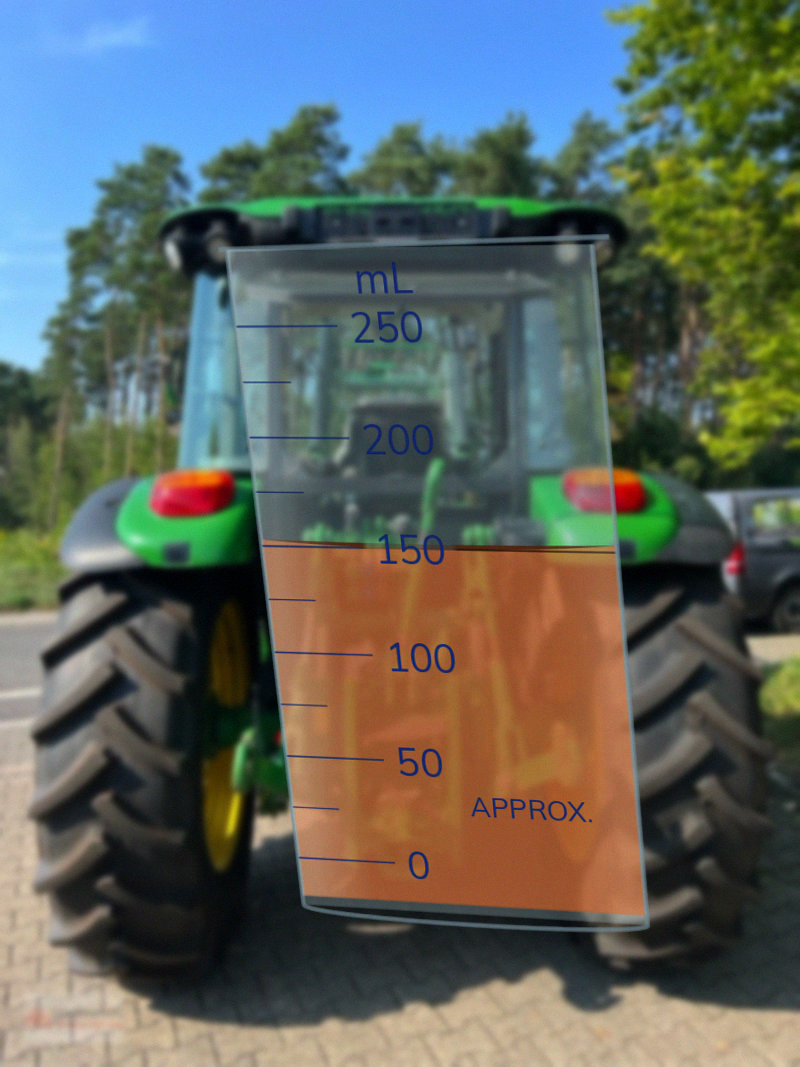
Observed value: {"value": 150, "unit": "mL"}
